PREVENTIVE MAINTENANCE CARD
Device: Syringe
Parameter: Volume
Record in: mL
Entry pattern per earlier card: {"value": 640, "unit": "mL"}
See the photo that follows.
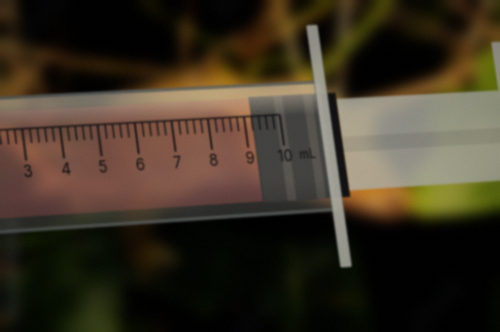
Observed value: {"value": 9.2, "unit": "mL"}
